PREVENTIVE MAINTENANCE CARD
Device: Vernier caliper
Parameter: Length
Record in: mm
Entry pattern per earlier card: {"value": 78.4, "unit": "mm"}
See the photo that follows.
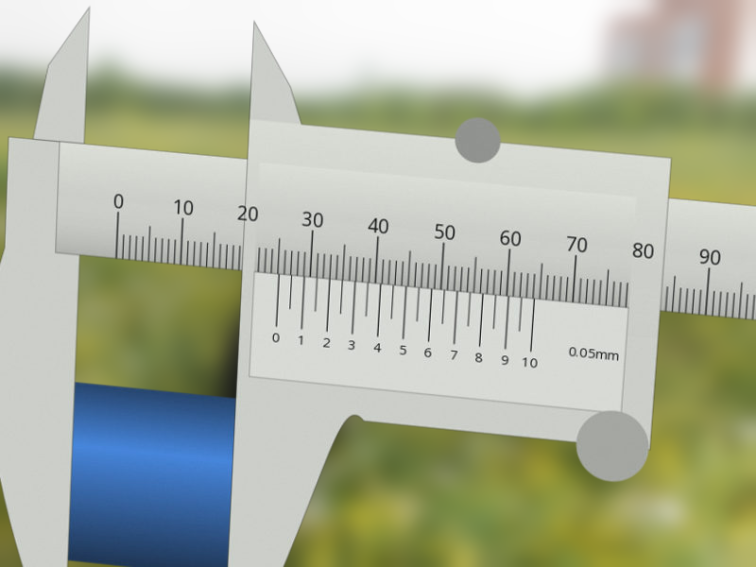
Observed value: {"value": 25.2, "unit": "mm"}
